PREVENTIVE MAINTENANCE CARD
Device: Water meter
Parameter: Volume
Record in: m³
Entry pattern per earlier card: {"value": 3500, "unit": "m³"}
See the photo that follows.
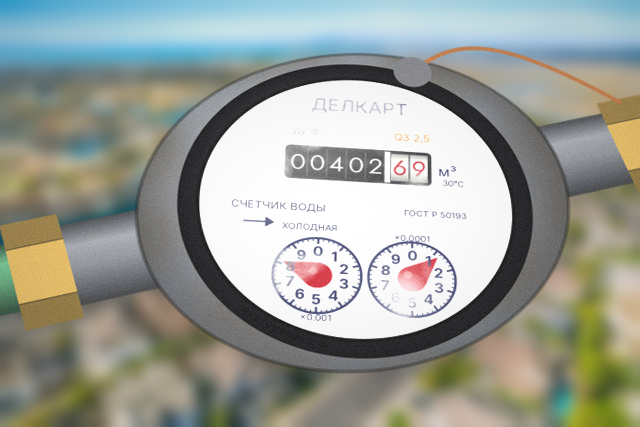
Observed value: {"value": 402.6981, "unit": "m³"}
